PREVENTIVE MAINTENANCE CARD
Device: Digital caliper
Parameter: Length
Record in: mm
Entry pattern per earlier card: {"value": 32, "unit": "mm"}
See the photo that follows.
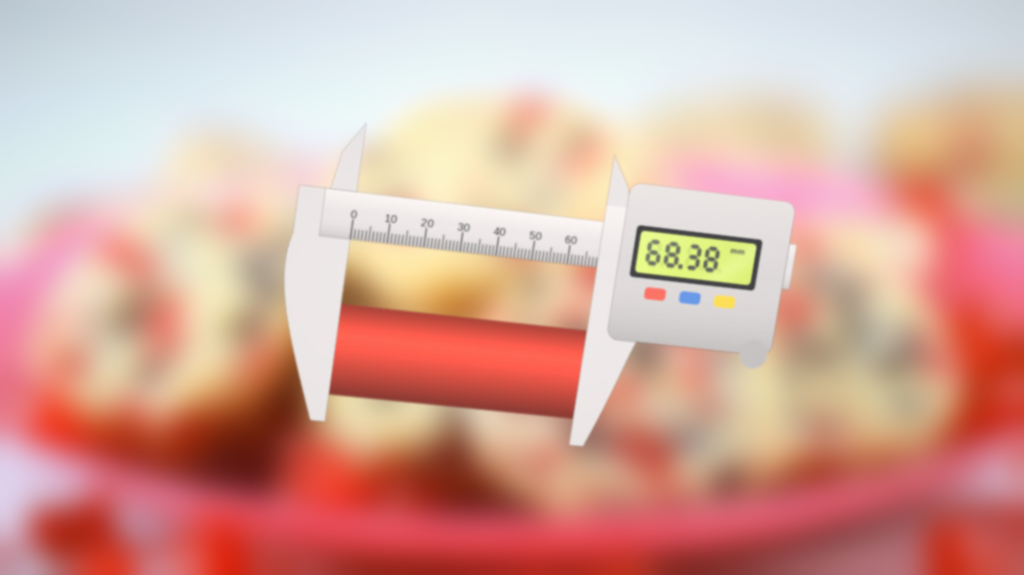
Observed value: {"value": 68.38, "unit": "mm"}
